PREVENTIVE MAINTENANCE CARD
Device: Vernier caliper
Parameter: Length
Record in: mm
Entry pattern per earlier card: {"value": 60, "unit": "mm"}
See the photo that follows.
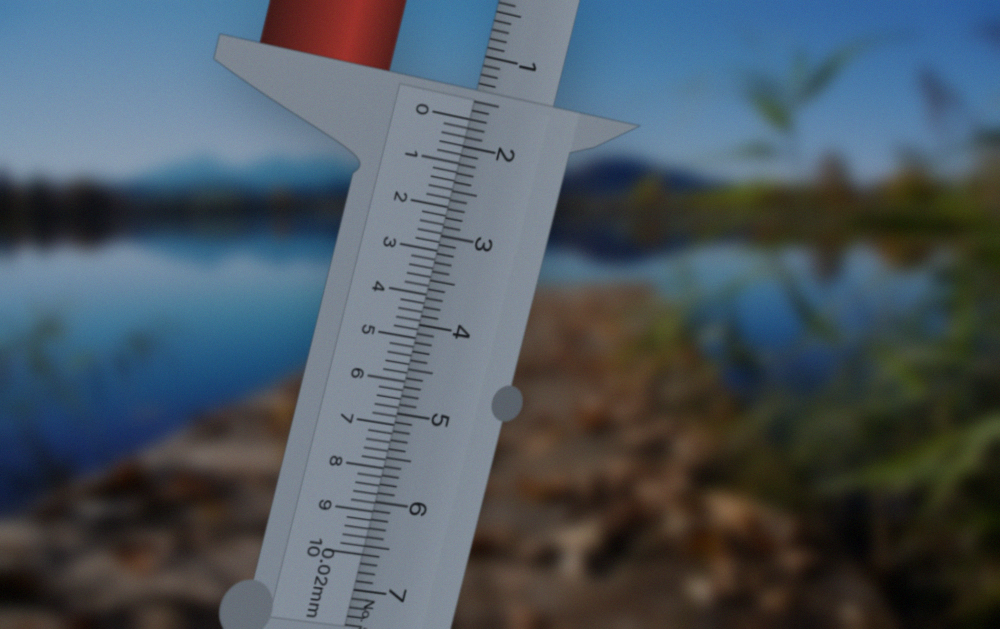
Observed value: {"value": 17.0, "unit": "mm"}
